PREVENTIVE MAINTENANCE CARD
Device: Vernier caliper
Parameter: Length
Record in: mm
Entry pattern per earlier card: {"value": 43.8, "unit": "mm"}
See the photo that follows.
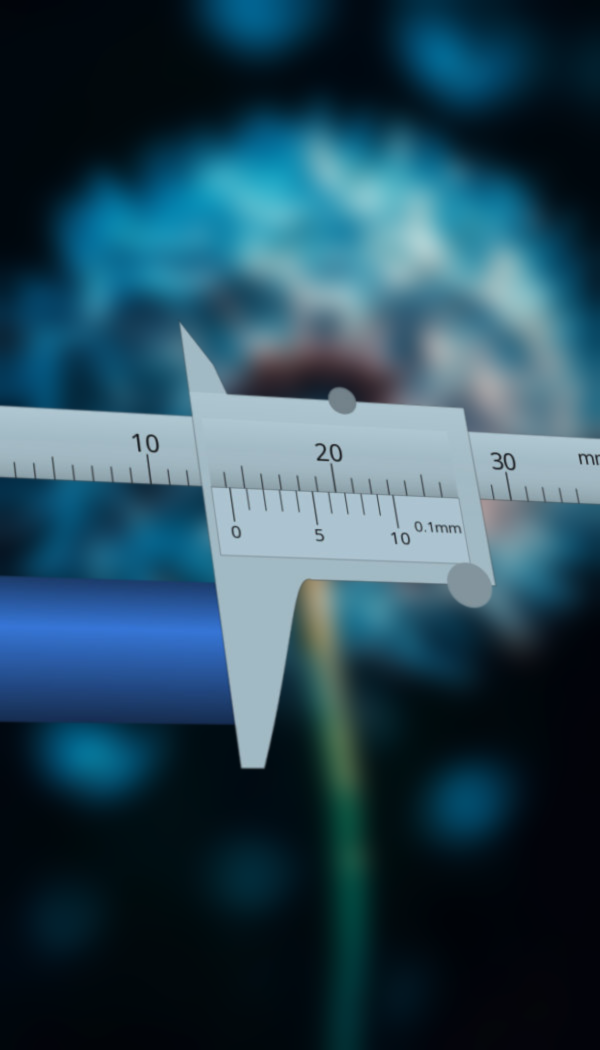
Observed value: {"value": 14.2, "unit": "mm"}
